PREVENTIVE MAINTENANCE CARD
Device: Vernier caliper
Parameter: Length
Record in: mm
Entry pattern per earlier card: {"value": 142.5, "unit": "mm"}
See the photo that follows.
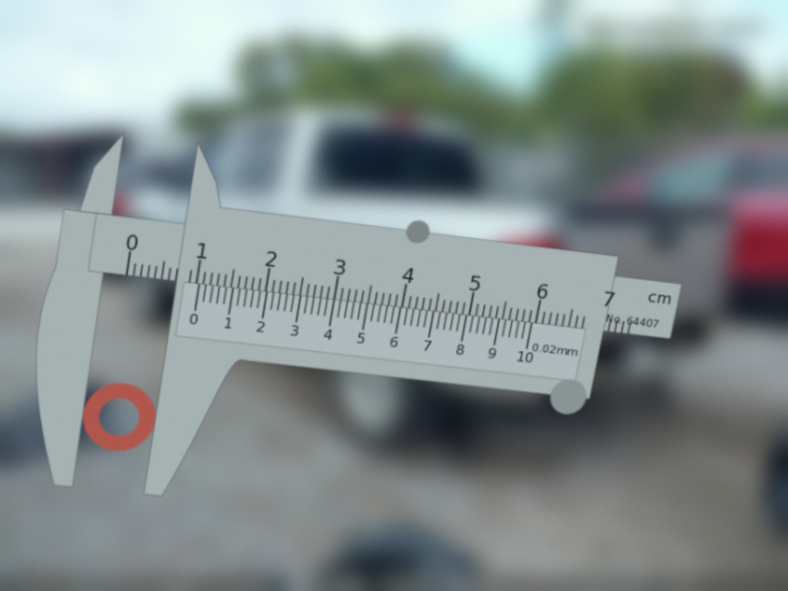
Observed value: {"value": 10.4, "unit": "mm"}
